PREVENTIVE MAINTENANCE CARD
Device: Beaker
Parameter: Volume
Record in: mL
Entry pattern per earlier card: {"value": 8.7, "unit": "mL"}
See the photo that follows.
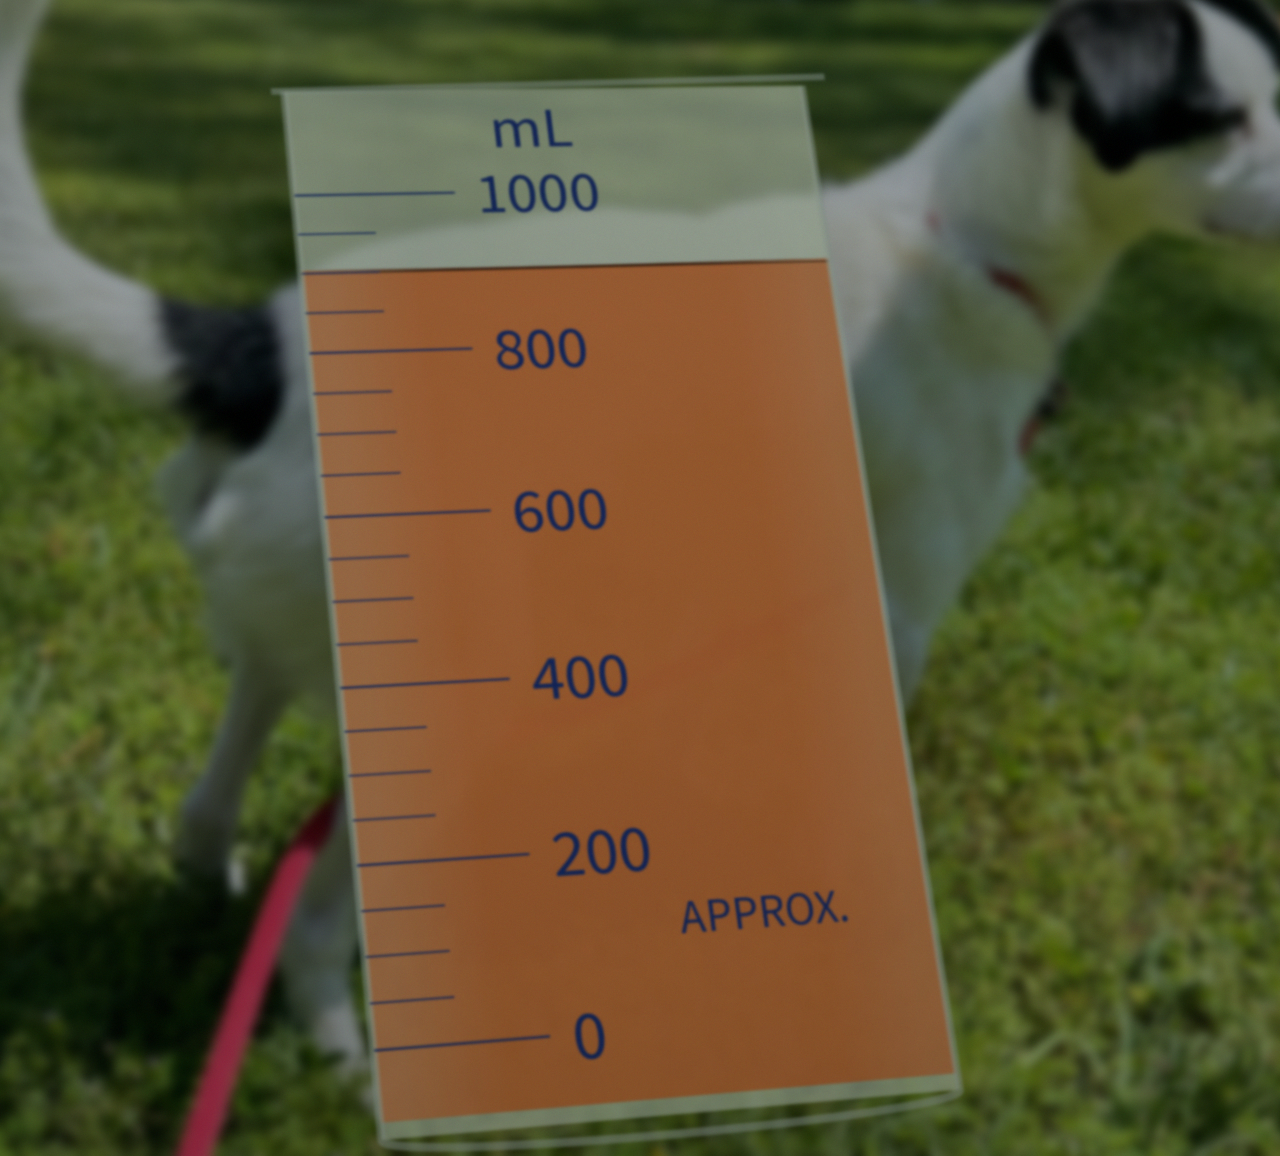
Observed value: {"value": 900, "unit": "mL"}
